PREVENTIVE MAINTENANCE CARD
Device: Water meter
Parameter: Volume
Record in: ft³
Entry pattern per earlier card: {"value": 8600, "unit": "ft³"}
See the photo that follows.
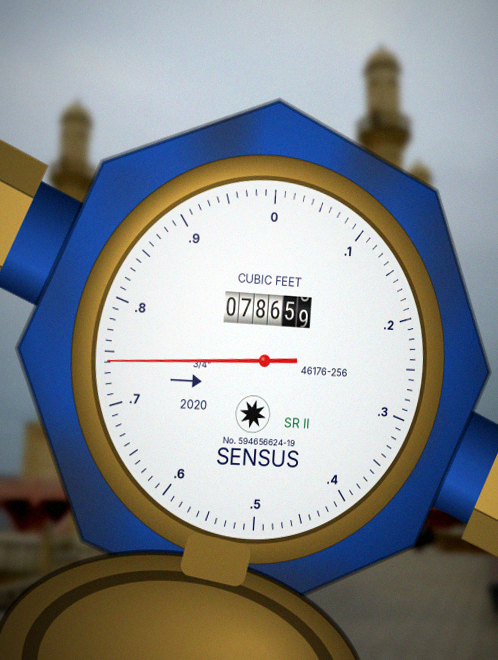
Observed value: {"value": 78658.74, "unit": "ft³"}
